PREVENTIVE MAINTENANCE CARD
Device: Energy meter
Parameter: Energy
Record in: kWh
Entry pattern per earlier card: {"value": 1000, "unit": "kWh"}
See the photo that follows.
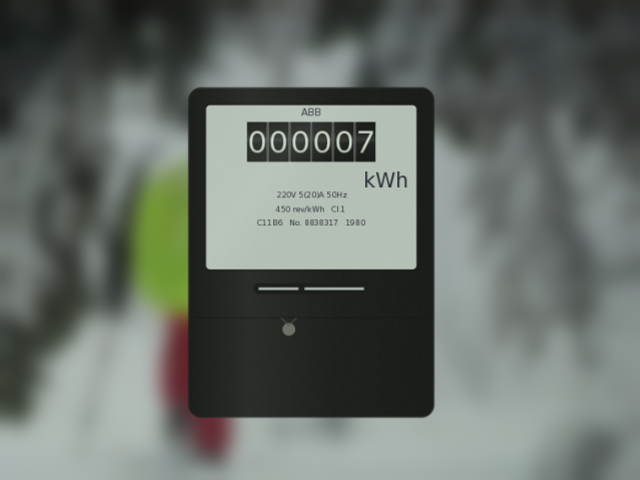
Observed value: {"value": 7, "unit": "kWh"}
